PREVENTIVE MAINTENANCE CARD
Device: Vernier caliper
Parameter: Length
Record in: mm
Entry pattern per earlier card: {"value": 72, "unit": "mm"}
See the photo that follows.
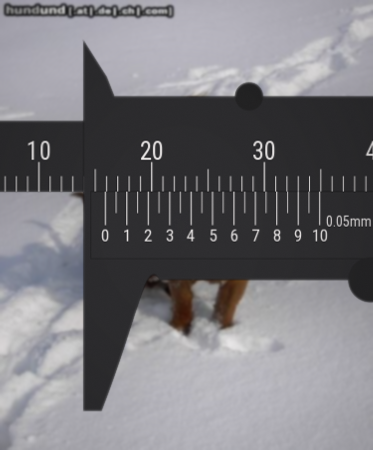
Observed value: {"value": 15.9, "unit": "mm"}
